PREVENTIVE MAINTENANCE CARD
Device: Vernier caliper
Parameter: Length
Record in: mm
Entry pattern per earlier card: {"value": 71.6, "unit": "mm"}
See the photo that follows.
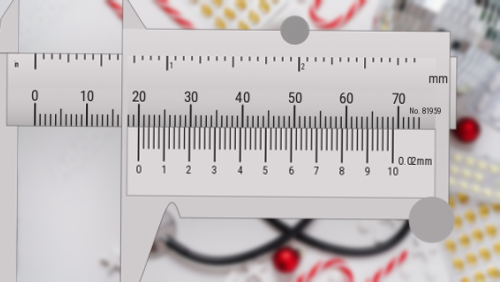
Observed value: {"value": 20.0, "unit": "mm"}
